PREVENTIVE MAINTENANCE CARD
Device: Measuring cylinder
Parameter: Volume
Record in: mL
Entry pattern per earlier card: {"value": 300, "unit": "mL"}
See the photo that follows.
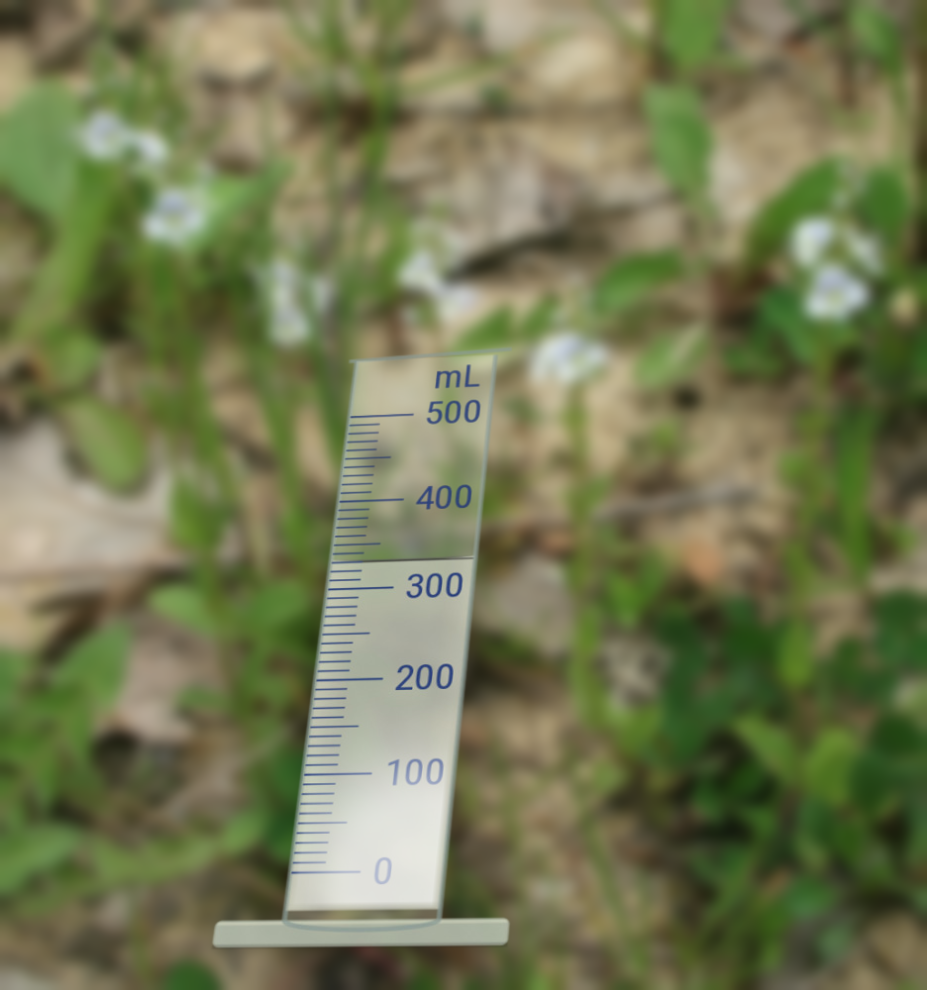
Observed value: {"value": 330, "unit": "mL"}
